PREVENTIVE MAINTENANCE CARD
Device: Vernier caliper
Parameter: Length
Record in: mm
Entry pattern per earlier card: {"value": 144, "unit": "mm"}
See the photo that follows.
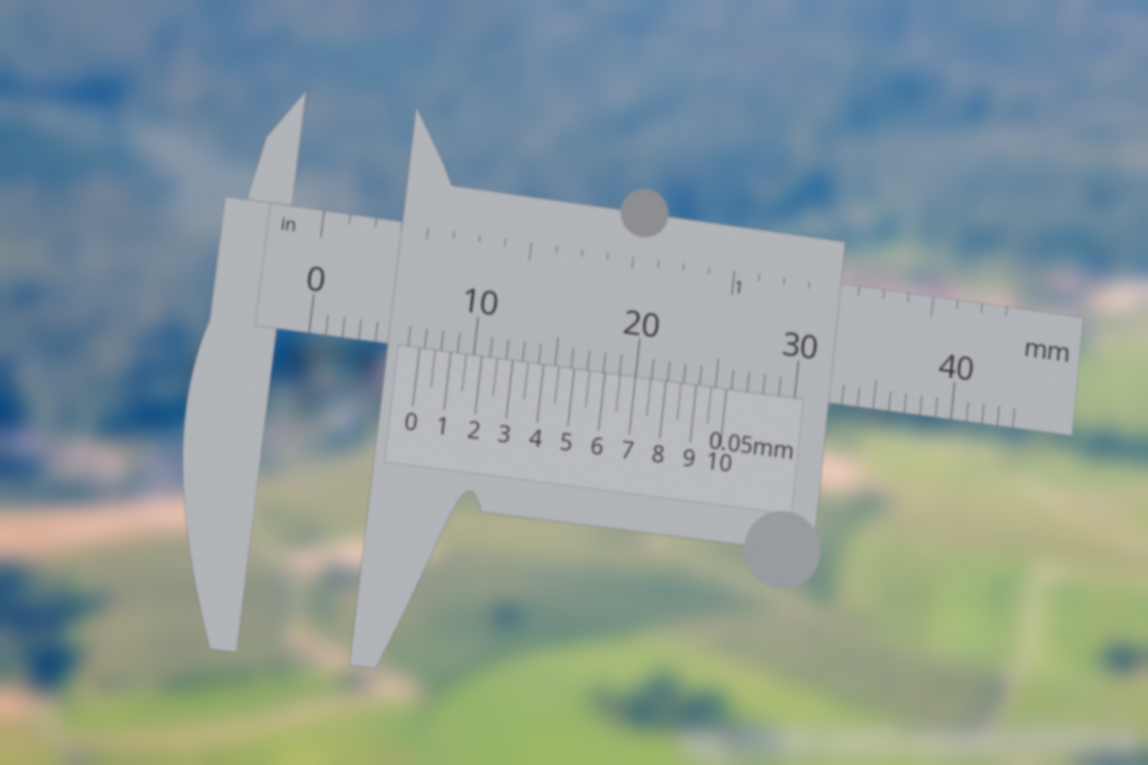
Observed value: {"value": 6.7, "unit": "mm"}
